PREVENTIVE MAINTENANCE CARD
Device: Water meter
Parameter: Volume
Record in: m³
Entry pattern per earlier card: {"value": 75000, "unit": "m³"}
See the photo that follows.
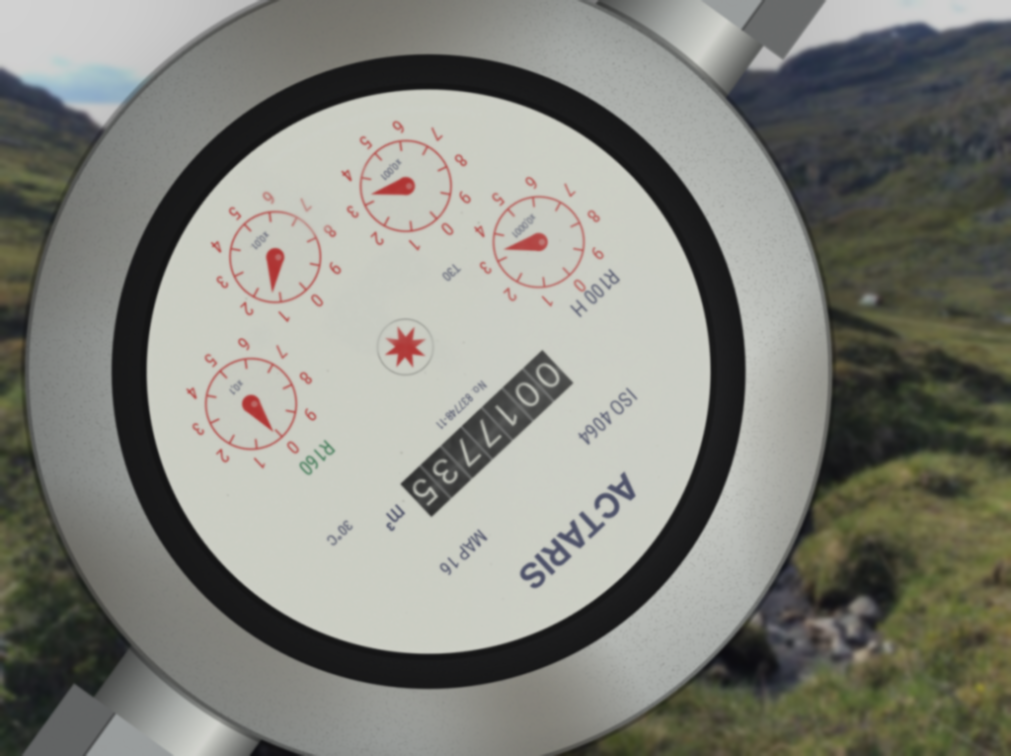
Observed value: {"value": 17735.0133, "unit": "m³"}
